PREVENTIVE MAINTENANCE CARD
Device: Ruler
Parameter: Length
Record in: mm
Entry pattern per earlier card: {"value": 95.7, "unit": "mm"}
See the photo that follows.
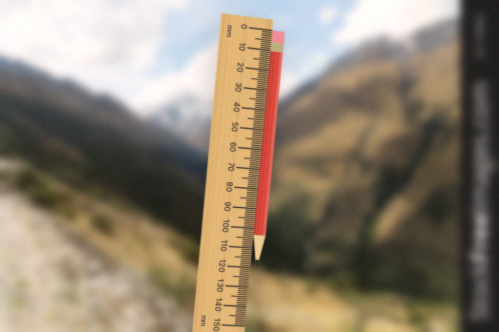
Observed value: {"value": 120, "unit": "mm"}
